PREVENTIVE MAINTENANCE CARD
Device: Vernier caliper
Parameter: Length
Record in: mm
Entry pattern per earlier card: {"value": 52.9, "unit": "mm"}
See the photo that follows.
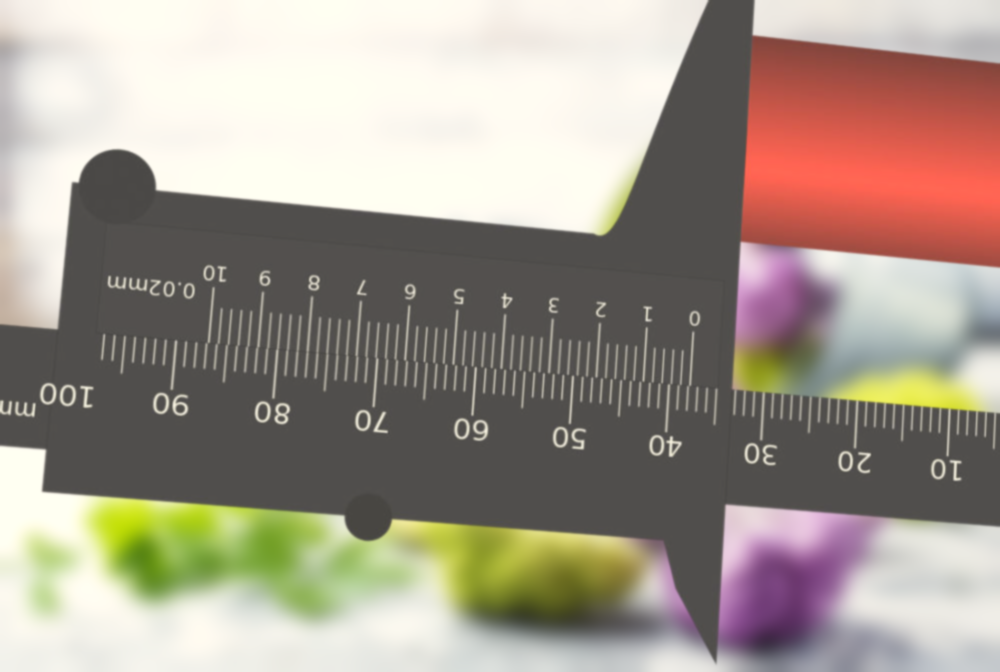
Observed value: {"value": 37.8, "unit": "mm"}
